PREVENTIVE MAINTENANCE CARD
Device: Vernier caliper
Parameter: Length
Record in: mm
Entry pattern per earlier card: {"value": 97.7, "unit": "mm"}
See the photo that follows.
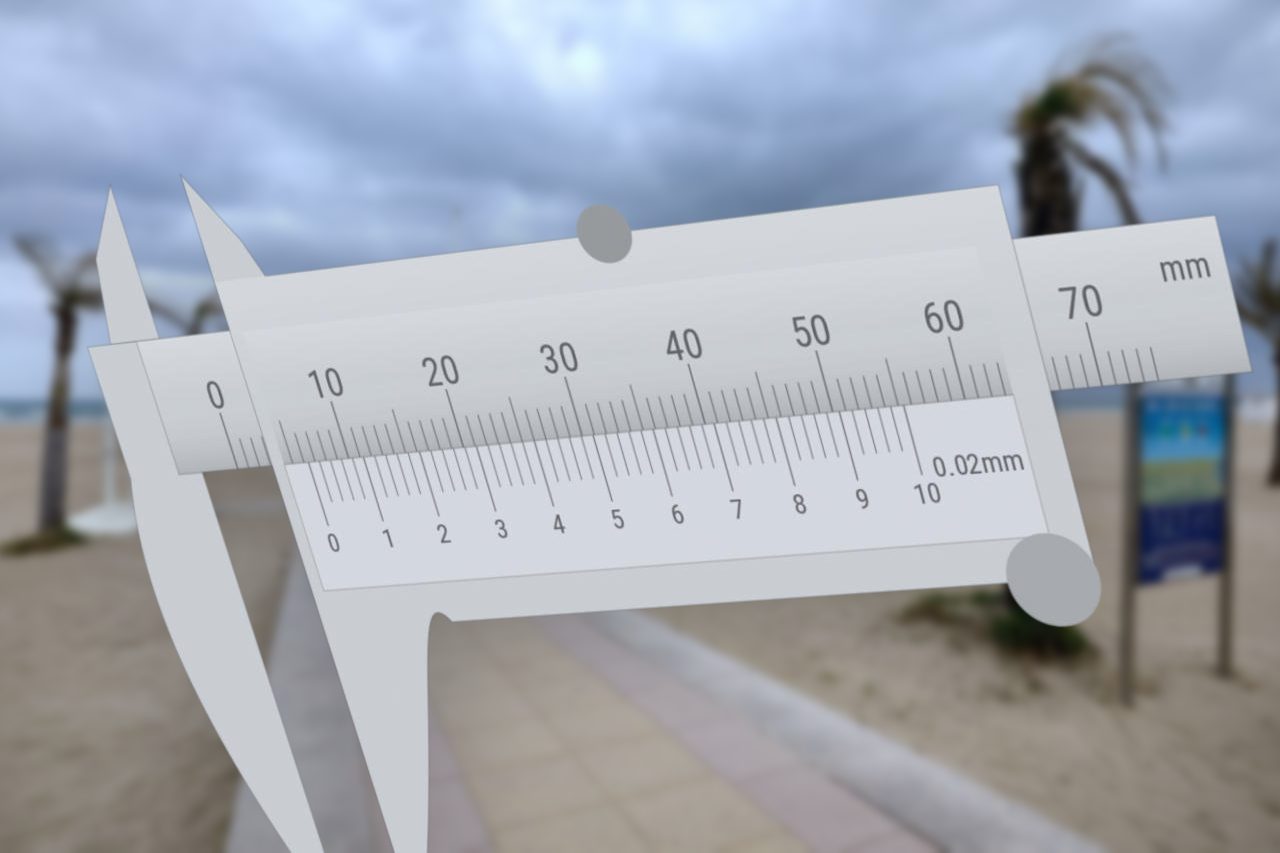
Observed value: {"value": 6.4, "unit": "mm"}
